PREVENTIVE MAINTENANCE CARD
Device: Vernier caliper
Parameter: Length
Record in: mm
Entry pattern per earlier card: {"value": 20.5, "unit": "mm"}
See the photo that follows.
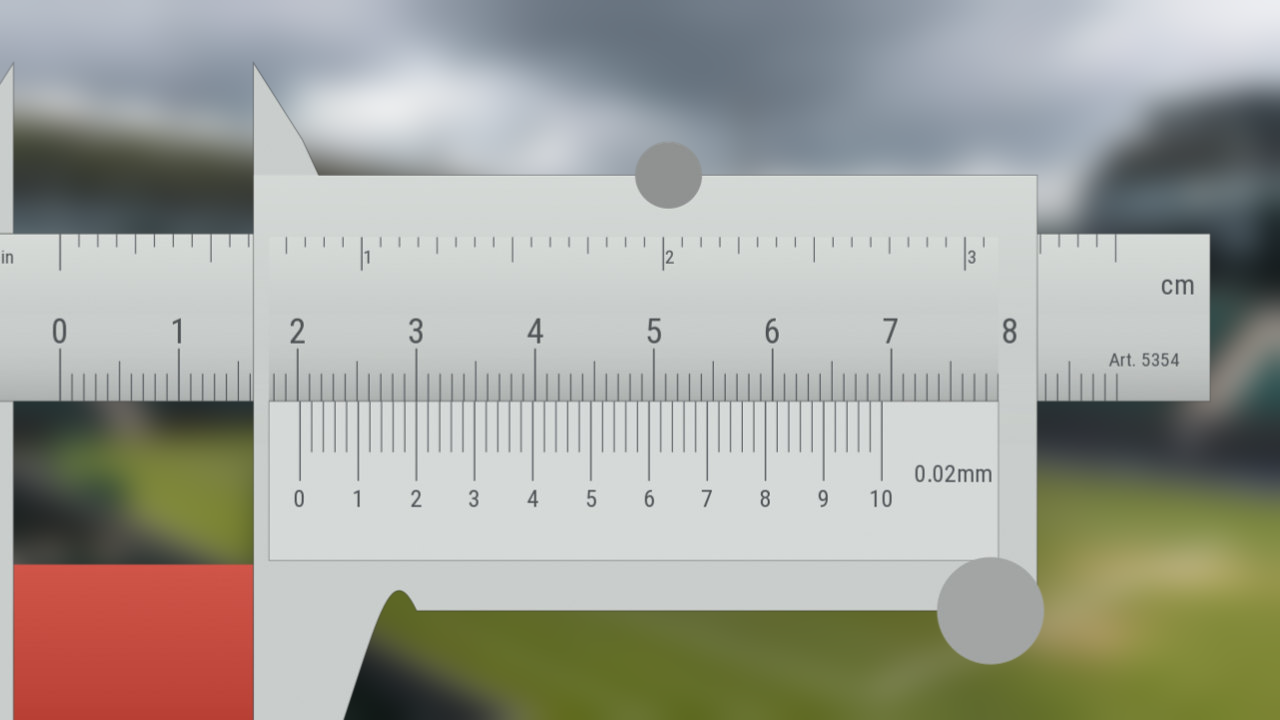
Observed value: {"value": 20.2, "unit": "mm"}
